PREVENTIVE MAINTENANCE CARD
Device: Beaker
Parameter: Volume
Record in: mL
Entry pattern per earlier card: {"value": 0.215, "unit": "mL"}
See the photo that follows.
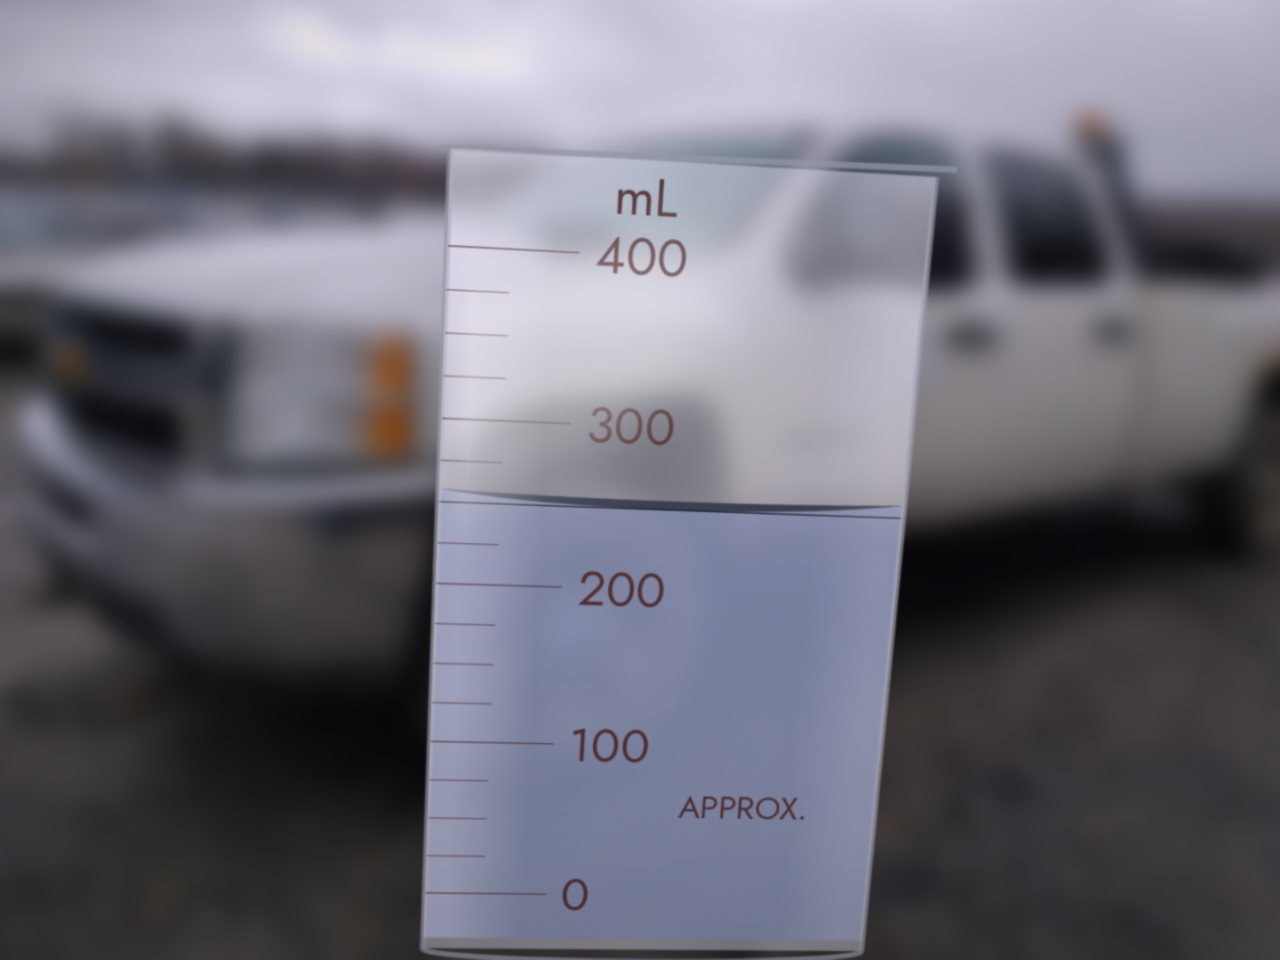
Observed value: {"value": 250, "unit": "mL"}
